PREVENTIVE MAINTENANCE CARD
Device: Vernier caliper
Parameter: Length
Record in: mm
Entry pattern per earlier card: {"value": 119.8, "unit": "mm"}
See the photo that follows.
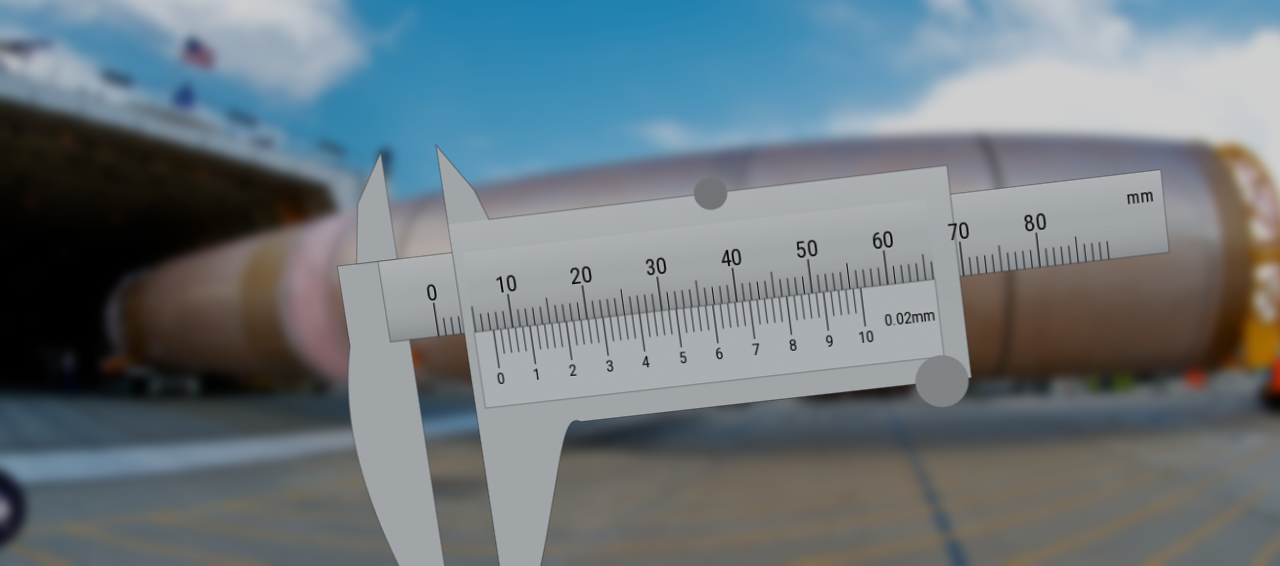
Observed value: {"value": 7.4, "unit": "mm"}
